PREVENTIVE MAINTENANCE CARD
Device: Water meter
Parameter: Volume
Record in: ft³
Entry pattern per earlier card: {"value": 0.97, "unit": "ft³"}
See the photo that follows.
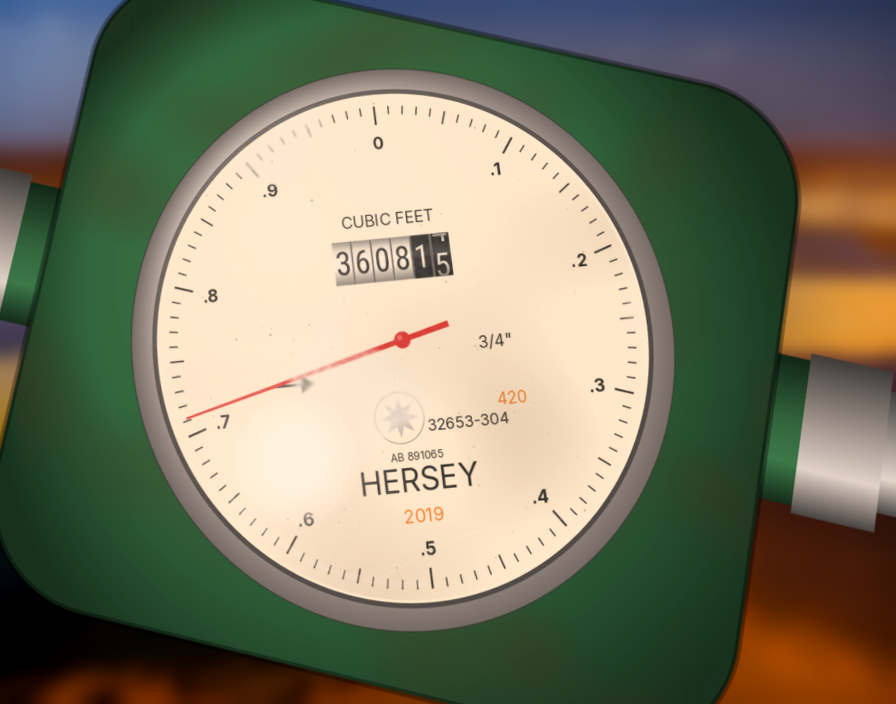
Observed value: {"value": 360814.71, "unit": "ft³"}
